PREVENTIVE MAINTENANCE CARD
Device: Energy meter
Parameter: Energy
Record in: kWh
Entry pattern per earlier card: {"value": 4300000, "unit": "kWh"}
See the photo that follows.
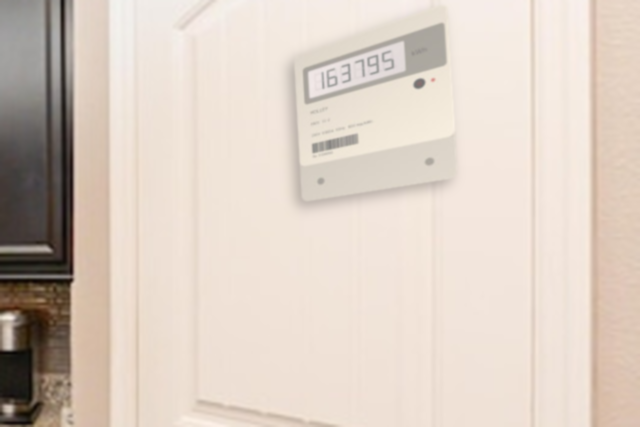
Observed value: {"value": 163795, "unit": "kWh"}
